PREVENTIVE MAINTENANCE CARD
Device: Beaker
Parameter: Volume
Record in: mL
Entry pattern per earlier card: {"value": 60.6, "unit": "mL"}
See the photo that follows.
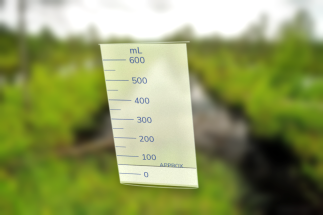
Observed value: {"value": 50, "unit": "mL"}
